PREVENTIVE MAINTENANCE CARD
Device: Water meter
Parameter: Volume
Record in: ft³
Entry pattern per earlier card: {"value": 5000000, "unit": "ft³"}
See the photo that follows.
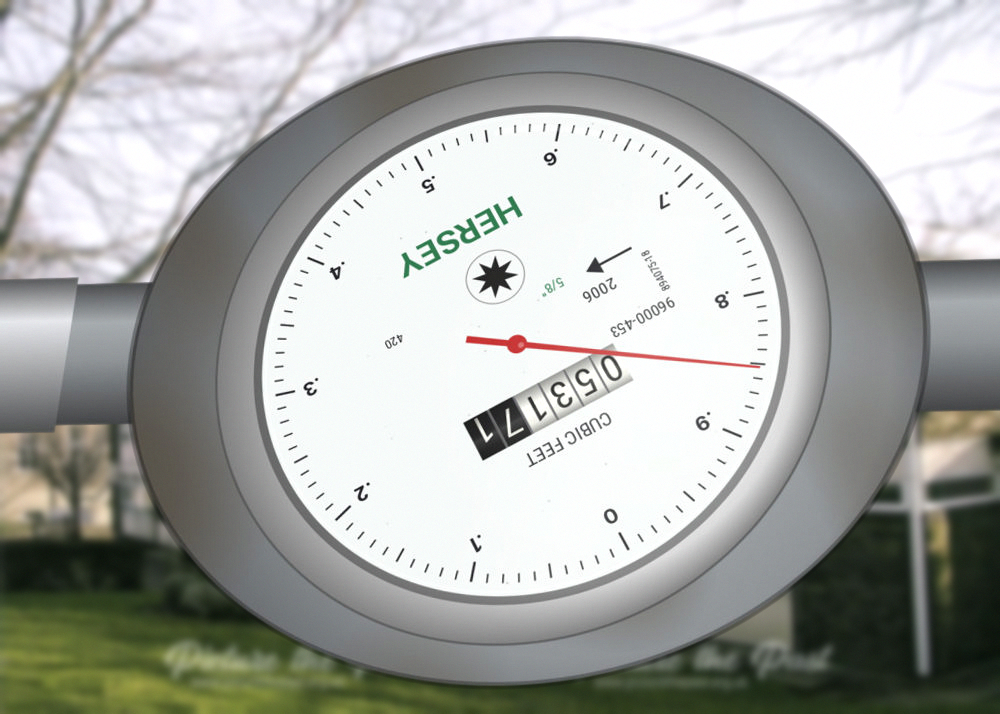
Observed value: {"value": 53170.85, "unit": "ft³"}
